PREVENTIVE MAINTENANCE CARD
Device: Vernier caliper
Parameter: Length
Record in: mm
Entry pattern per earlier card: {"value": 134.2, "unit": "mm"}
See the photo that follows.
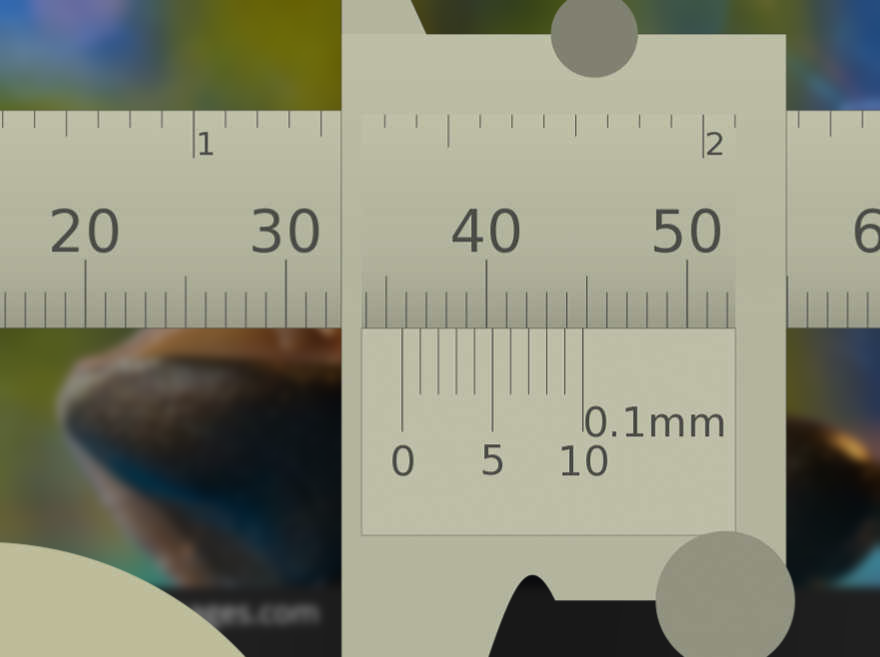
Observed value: {"value": 35.8, "unit": "mm"}
